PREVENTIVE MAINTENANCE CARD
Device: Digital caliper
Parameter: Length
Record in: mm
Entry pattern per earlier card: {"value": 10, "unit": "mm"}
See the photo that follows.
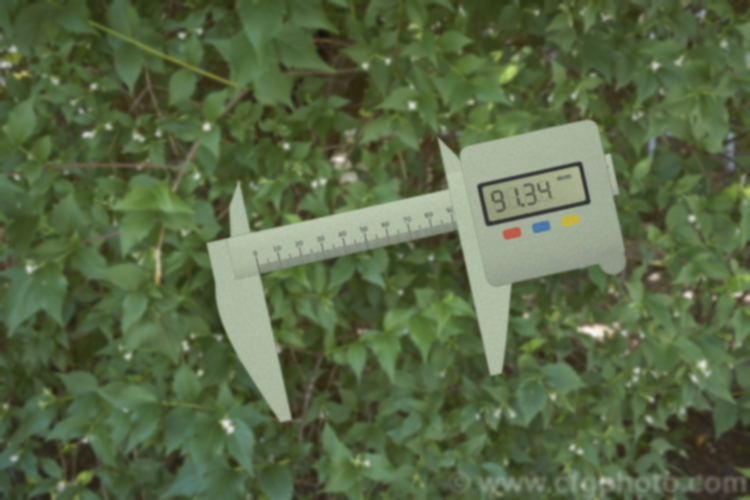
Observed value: {"value": 91.34, "unit": "mm"}
